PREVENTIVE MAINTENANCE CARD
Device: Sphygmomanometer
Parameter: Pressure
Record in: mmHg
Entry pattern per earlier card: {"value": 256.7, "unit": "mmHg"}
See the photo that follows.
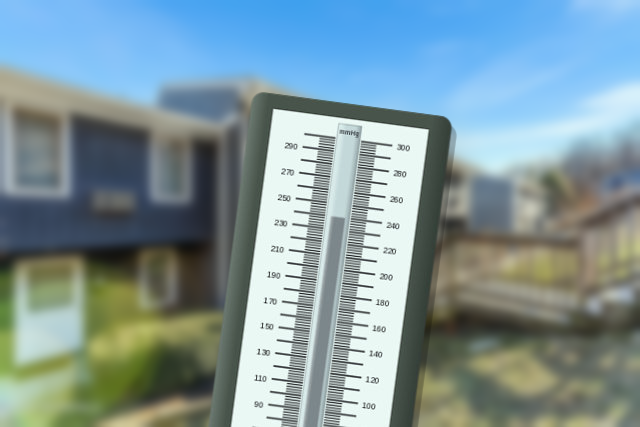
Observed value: {"value": 240, "unit": "mmHg"}
